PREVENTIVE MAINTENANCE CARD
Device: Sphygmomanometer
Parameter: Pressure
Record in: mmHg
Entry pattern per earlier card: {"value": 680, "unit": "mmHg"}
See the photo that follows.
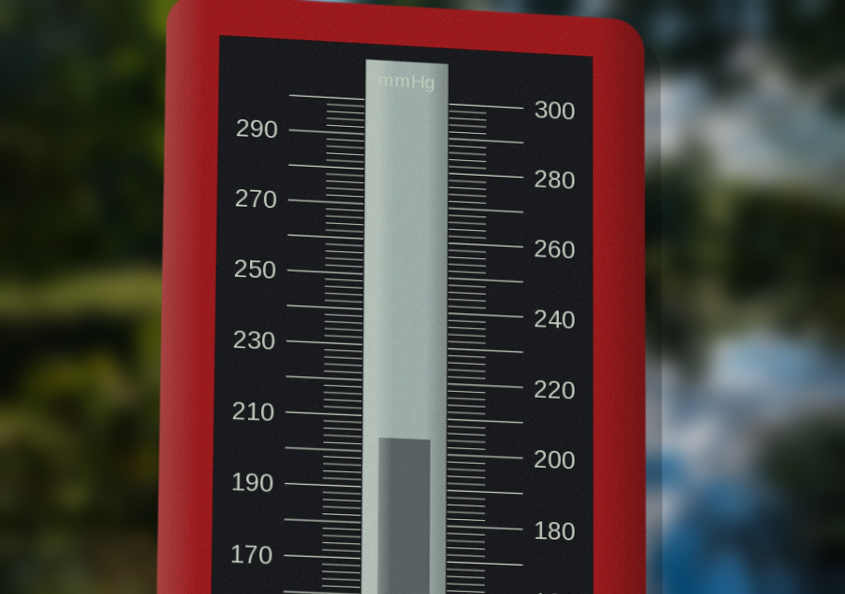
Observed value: {"value": 204, "unit": "mmHg"}
